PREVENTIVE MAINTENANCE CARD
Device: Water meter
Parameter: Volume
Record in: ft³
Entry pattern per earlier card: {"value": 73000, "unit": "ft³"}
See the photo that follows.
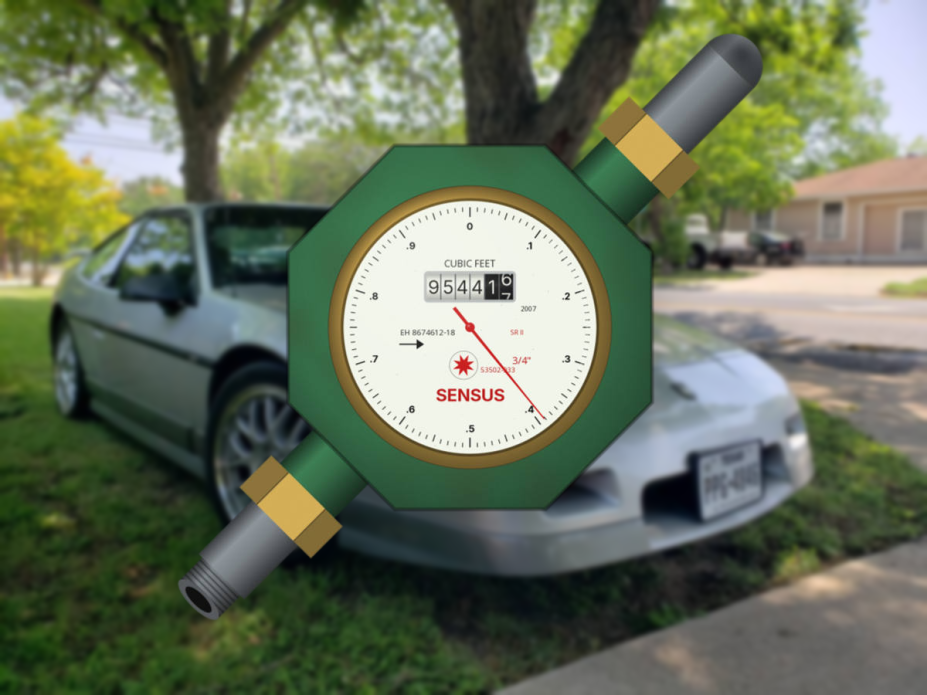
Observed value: {"value": 954416.39, "unit": "ft³"}
